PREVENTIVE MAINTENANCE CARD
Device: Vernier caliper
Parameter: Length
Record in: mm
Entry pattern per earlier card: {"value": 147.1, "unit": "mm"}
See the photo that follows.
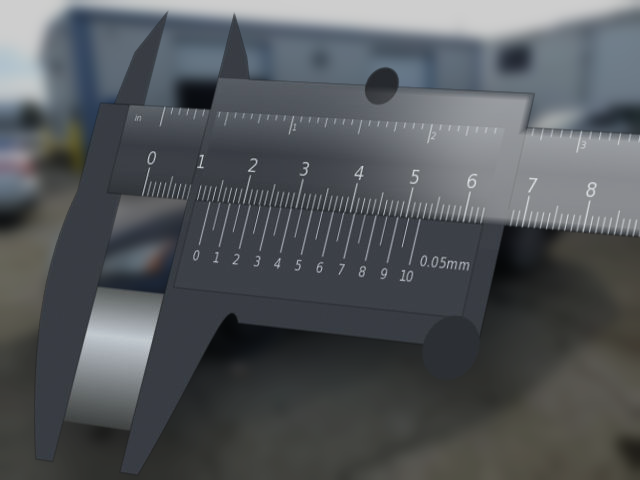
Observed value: {"value": 13.5, "unit": "mm"}
